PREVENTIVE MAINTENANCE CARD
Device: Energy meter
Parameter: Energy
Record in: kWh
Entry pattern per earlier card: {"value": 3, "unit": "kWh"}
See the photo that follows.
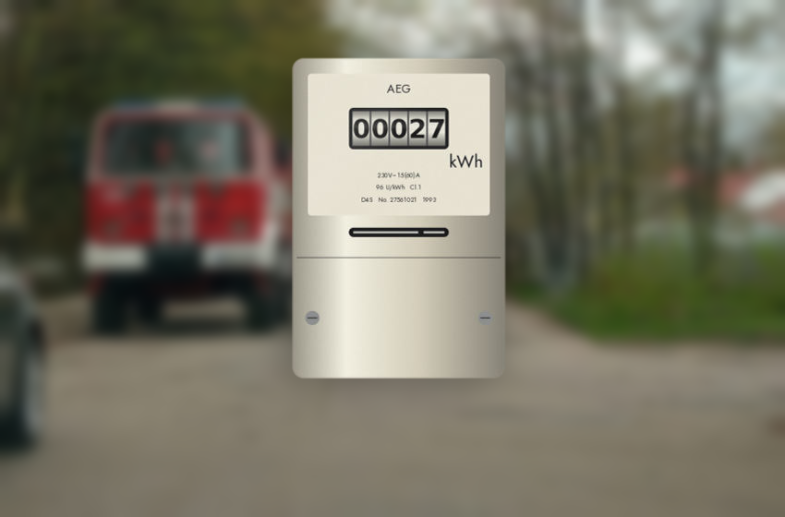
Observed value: {"value": 27, "unit": "kWh"}
